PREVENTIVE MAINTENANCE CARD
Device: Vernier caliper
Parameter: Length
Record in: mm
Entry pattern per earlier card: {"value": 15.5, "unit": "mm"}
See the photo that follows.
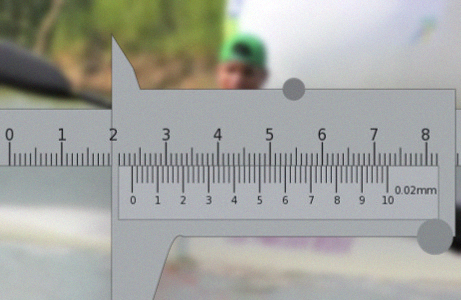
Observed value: {"value": 23.5, "unit": "mm"}
